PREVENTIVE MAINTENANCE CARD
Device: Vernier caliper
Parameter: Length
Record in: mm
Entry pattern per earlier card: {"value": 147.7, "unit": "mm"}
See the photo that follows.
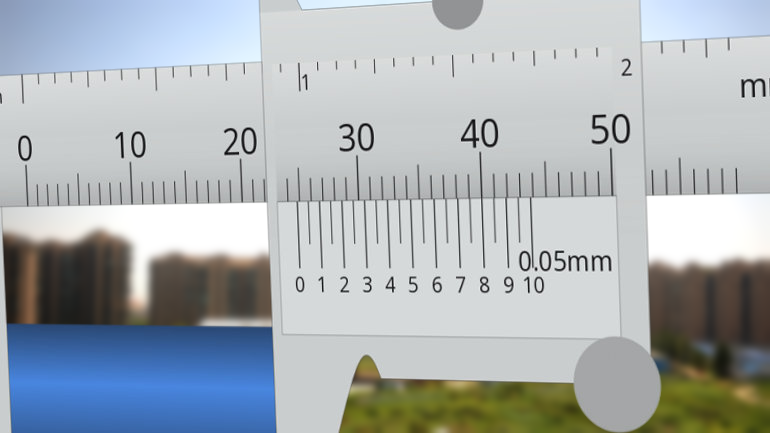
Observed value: {"value": 24.8, "unit": "mm"}
